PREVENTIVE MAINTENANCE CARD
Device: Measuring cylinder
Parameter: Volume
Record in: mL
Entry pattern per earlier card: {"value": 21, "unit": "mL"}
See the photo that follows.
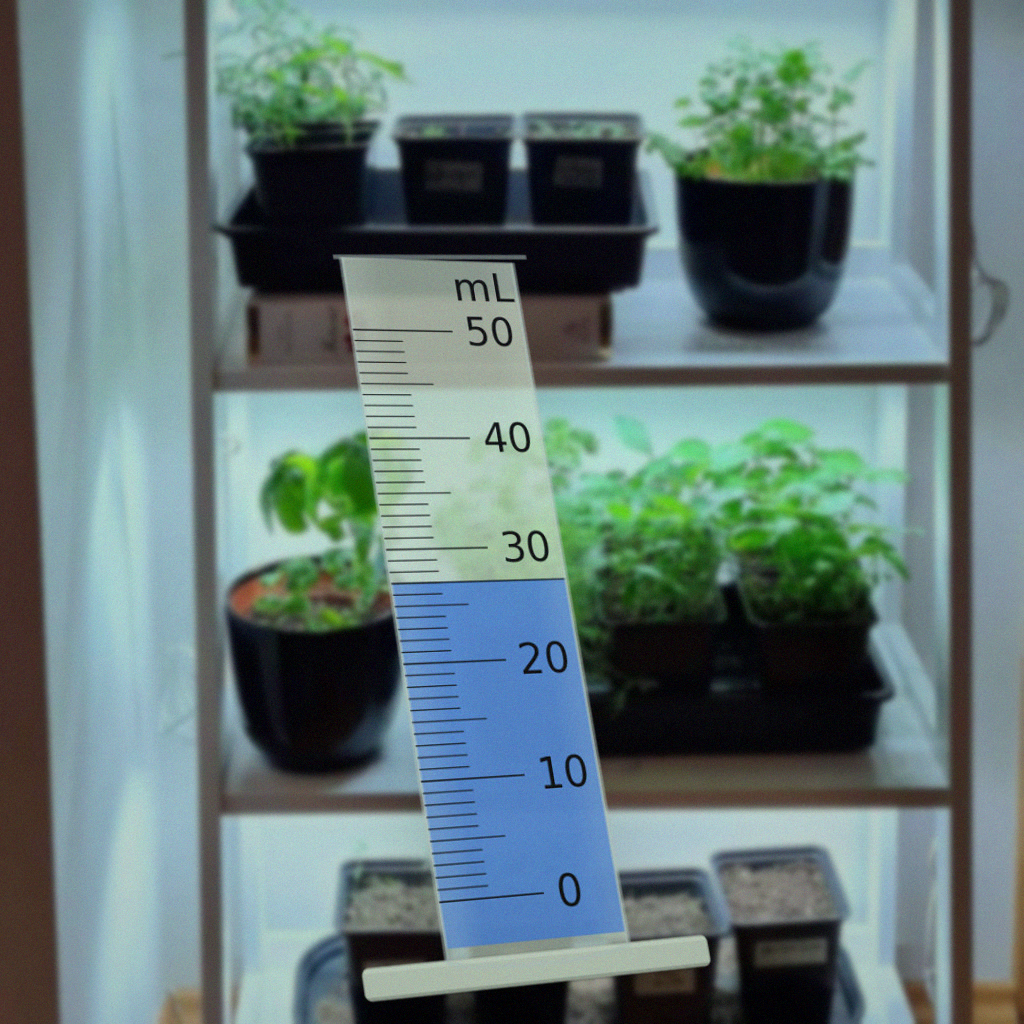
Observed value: {"value": 27, "unit": "mL"}
